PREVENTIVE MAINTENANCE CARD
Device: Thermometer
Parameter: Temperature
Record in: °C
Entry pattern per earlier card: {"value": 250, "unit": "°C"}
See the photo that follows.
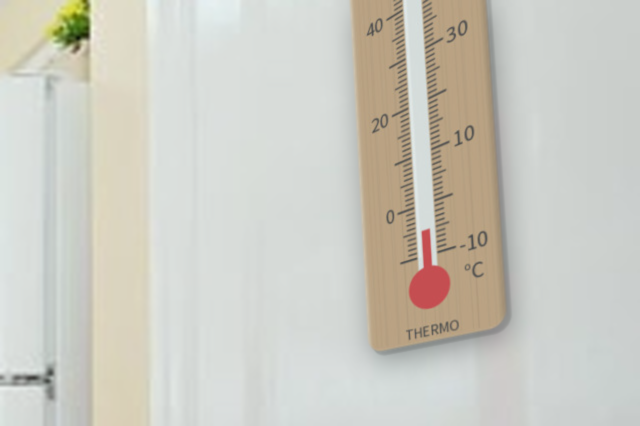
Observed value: {"value": -5, "unit": "°C"}
